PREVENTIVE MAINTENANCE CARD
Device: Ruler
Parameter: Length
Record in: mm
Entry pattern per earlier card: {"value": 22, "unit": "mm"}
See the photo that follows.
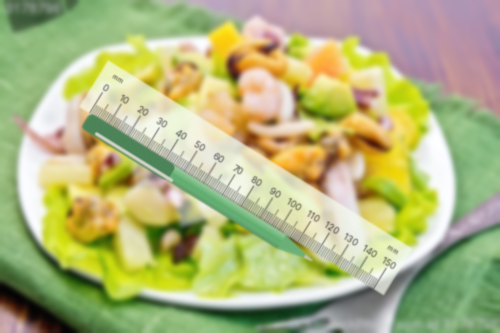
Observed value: {"value": 120, "unit": "mm"}
